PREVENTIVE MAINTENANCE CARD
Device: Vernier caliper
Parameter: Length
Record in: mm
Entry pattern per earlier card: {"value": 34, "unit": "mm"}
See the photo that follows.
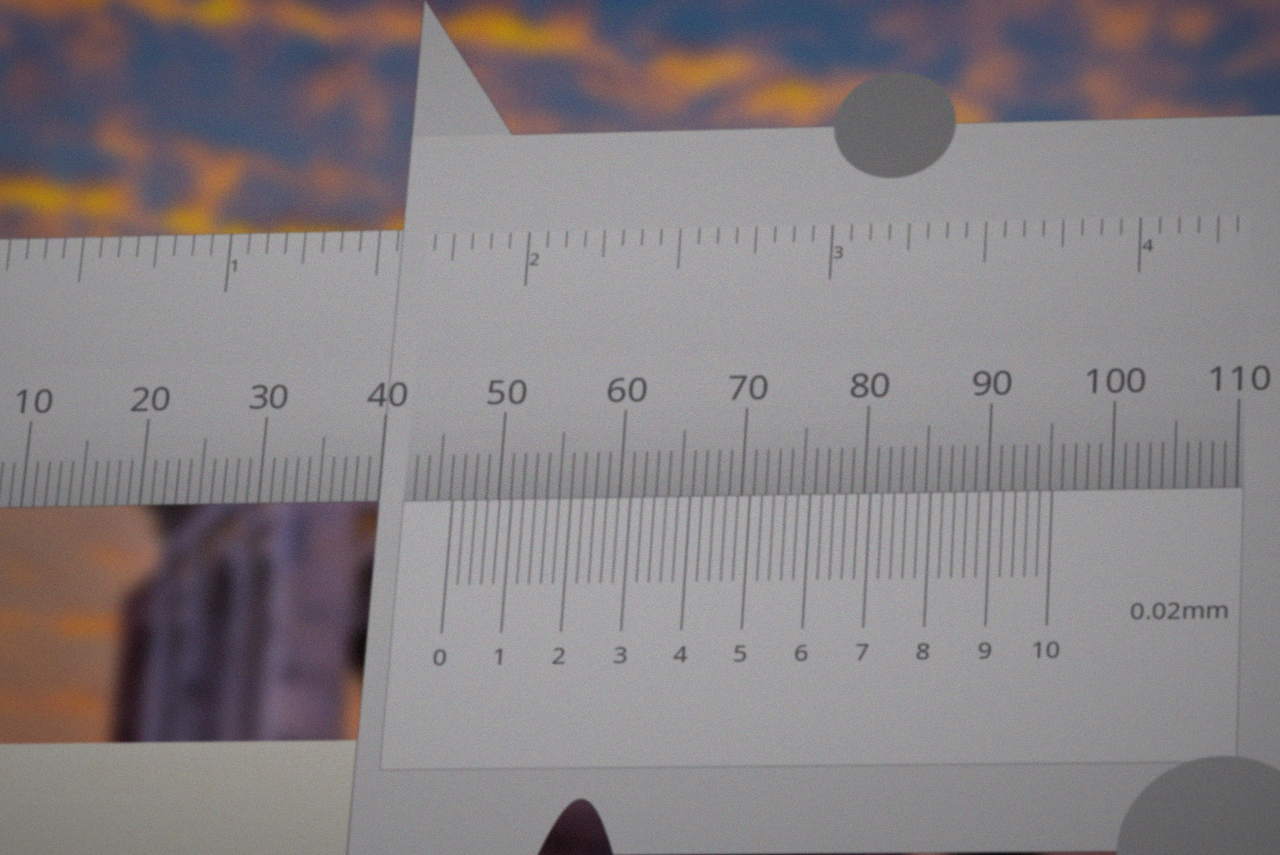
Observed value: {"value": 46.2, "unit": "mm"}
